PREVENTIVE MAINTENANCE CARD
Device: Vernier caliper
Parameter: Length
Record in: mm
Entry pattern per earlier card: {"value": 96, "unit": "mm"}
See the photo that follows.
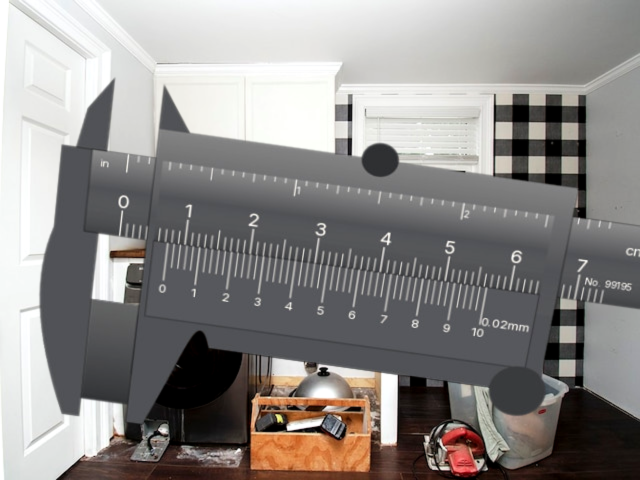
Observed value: {"value": 7.4, "unit": "mm"}
